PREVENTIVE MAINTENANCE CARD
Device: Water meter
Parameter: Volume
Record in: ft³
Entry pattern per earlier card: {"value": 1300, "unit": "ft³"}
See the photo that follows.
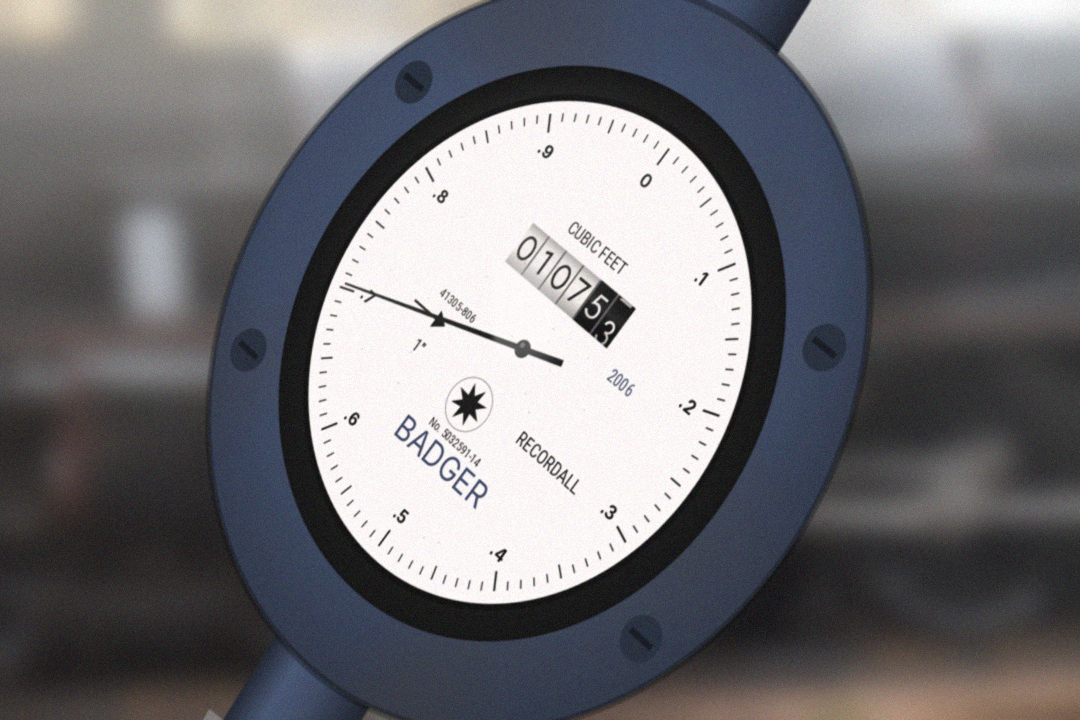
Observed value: {"value": 10752.70, "unit": "ft³"}
